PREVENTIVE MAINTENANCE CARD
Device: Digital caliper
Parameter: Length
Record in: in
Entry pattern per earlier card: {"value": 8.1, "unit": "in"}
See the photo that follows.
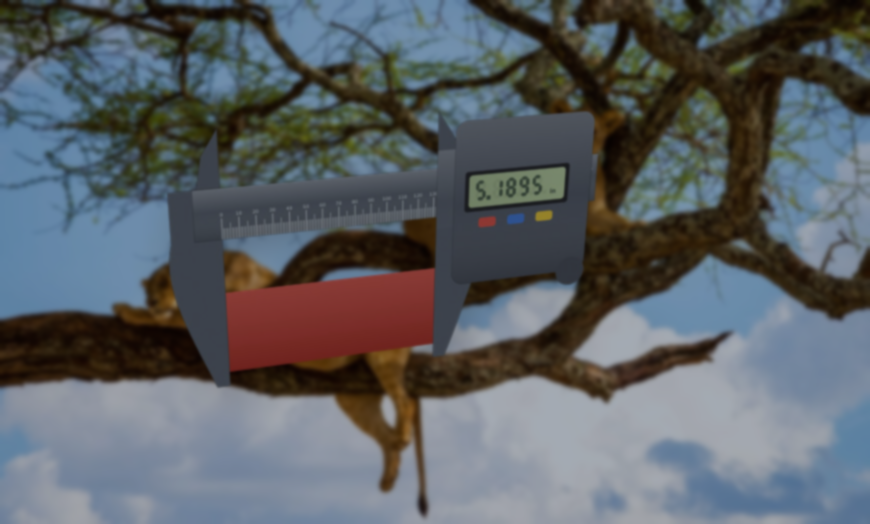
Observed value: {"value": 5.1895, "unit": "in"}
